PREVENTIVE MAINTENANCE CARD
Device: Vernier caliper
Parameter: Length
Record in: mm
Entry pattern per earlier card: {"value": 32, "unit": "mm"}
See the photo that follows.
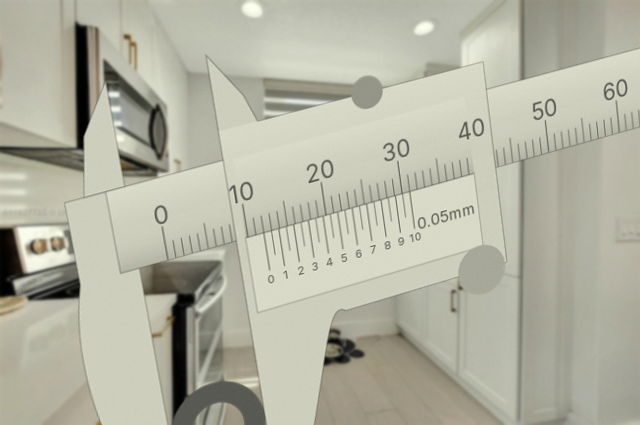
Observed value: {"value": 12.0, "unit": "mm"}
